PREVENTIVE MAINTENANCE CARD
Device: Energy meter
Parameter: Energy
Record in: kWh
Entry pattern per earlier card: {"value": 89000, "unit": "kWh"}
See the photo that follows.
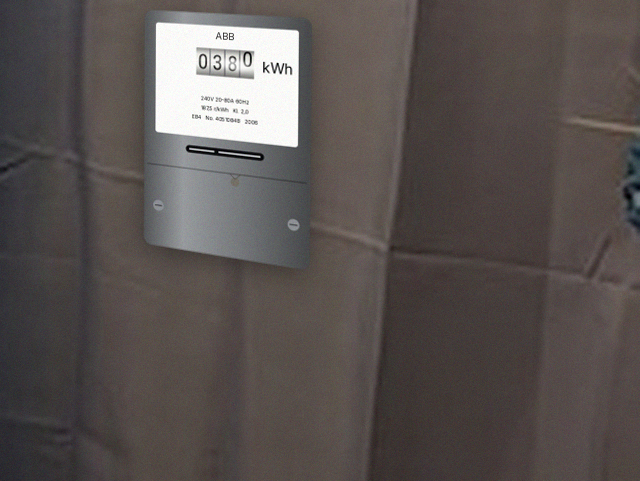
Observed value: {"value": 380, "unit": "kWh"}
